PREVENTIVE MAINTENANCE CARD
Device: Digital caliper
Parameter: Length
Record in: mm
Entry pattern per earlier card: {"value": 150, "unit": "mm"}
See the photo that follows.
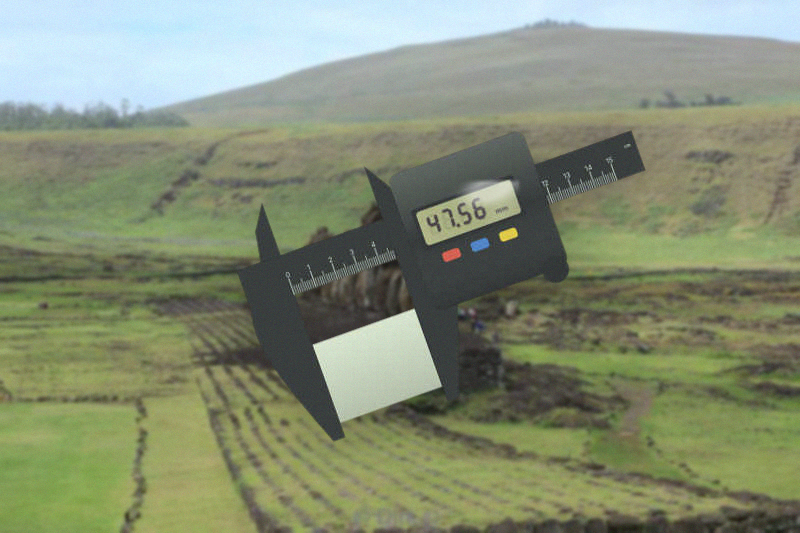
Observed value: {"value": 47.56, "unit": "mm"}
